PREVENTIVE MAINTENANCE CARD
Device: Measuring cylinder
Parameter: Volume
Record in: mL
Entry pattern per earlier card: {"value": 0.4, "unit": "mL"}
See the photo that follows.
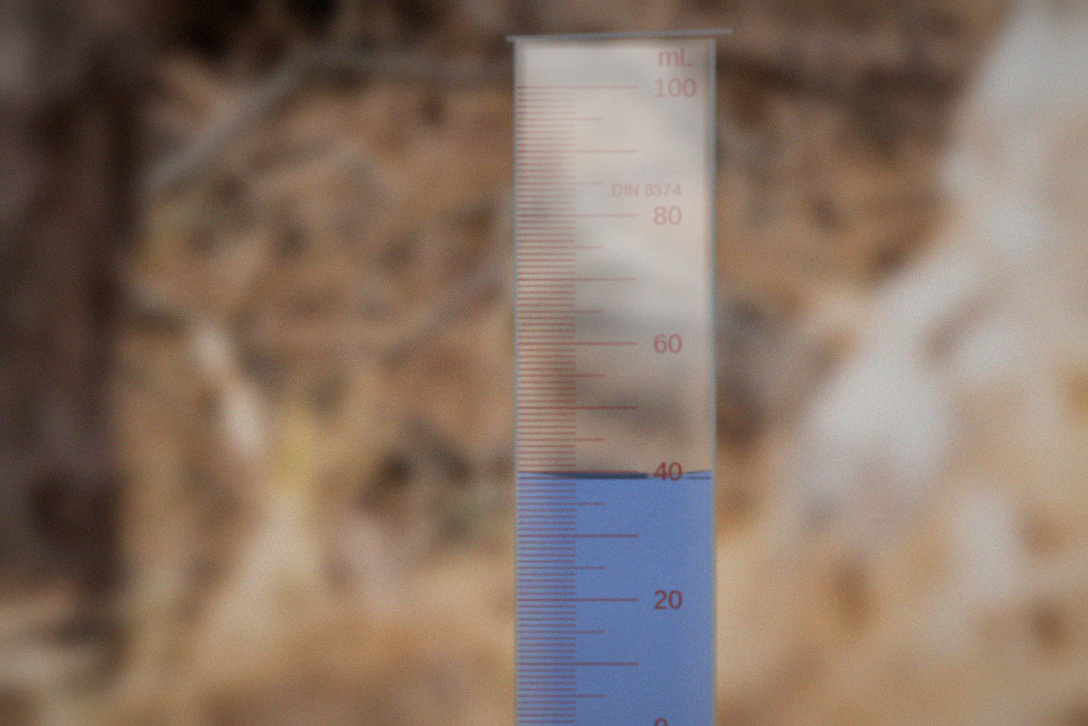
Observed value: {"value": 39, "unit": "mL"}
